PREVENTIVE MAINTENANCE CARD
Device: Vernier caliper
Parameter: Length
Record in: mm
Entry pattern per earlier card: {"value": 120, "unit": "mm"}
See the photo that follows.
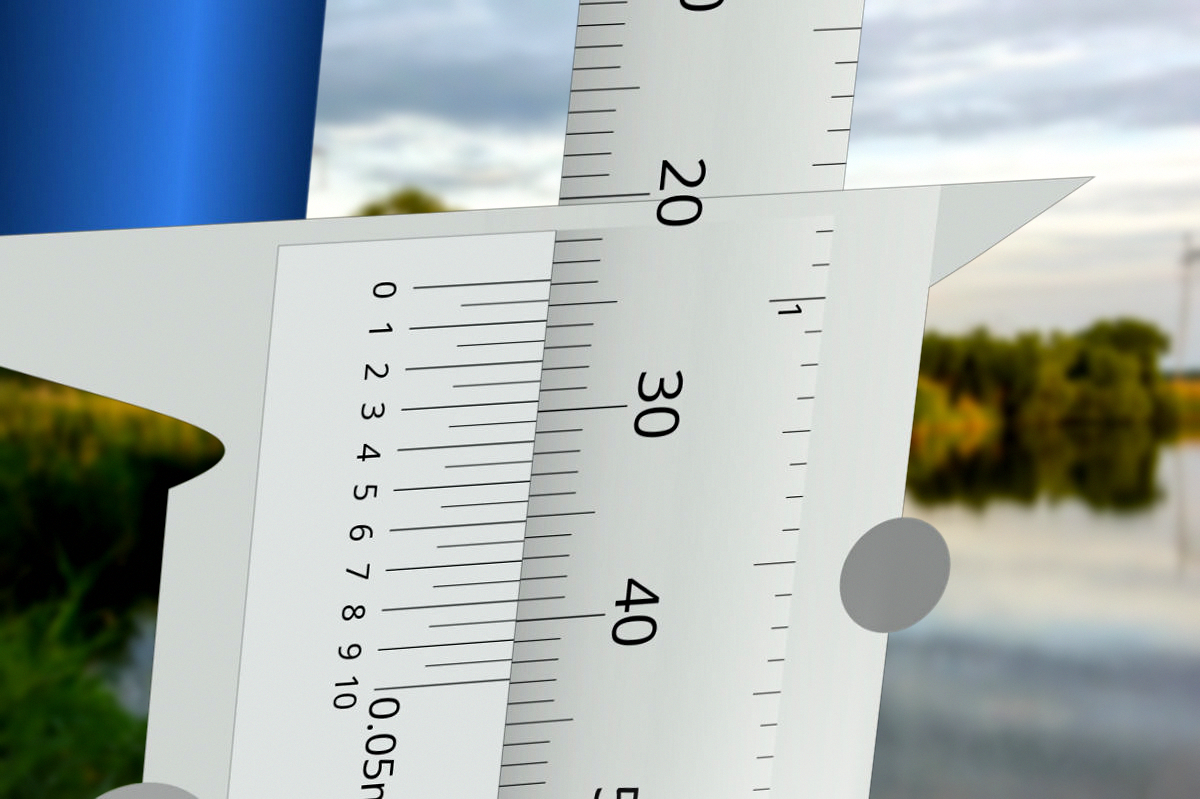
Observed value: {"value": 23.8, "unit": "mm"}
